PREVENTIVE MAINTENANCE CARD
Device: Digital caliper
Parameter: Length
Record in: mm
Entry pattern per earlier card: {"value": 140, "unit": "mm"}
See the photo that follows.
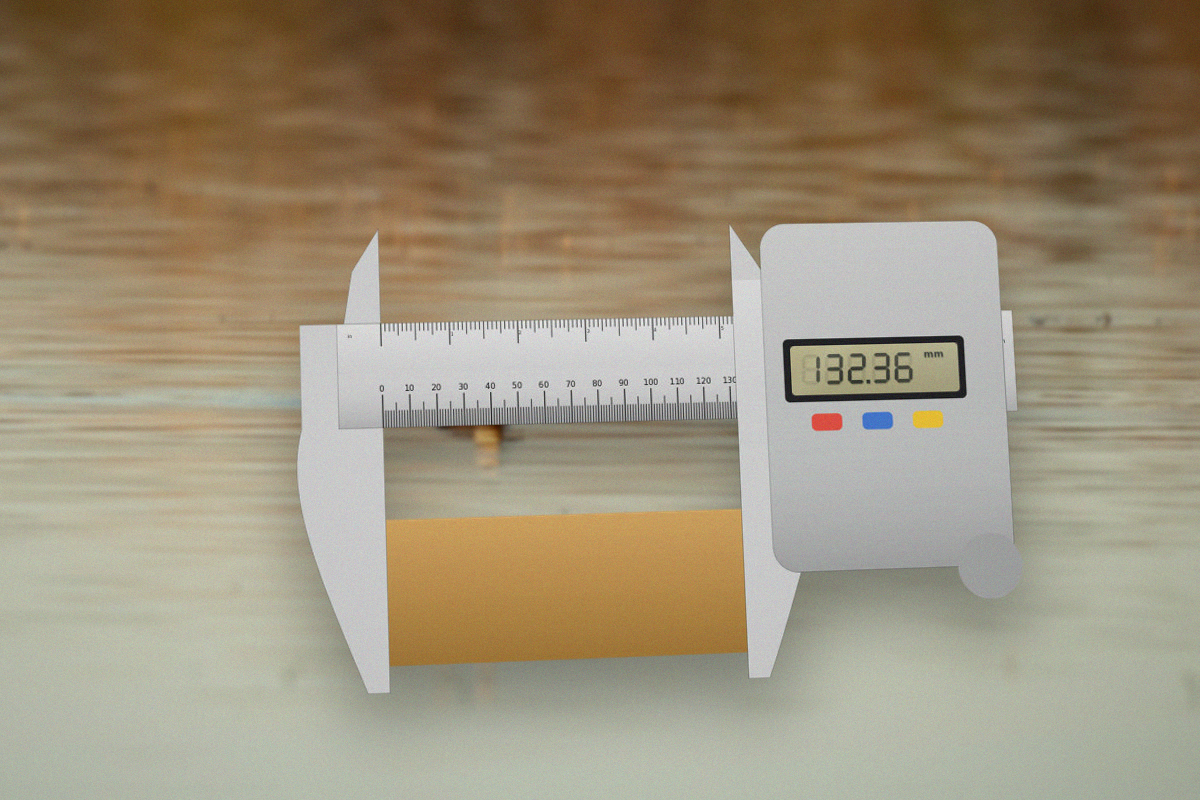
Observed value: {"value": 132.36, "unit": "mm"}
